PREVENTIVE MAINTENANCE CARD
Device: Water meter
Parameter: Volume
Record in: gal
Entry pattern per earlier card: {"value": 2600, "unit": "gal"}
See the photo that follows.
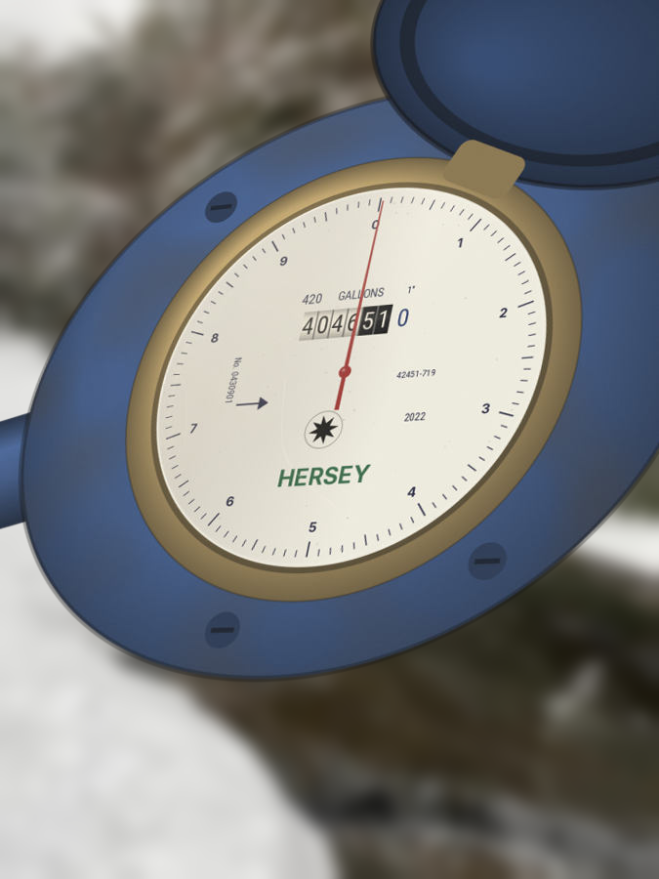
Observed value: {"value": 4046510.0, "unit": "gal"}
